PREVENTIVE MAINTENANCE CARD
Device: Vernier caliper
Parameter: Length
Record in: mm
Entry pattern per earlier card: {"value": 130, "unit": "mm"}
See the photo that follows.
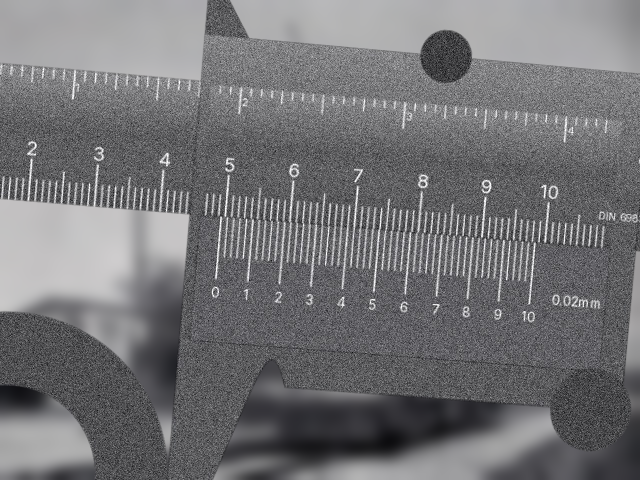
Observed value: {"value": 49.4, "unit": "mm"}
